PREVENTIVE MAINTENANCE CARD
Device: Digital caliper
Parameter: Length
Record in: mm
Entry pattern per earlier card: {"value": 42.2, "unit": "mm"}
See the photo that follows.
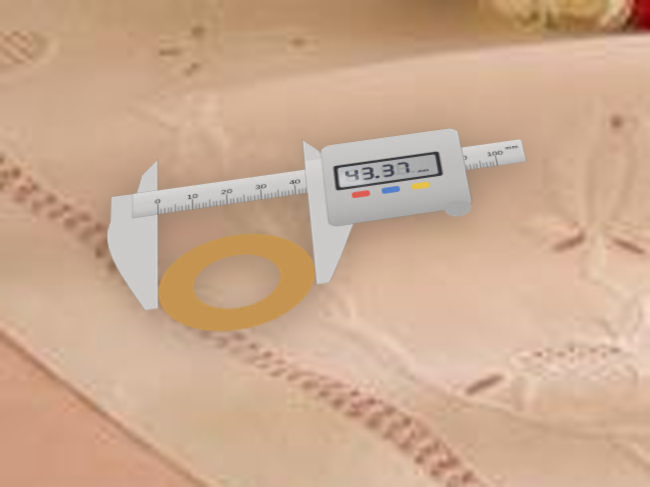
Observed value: {"value": 43.37, "unit": "mm"}
